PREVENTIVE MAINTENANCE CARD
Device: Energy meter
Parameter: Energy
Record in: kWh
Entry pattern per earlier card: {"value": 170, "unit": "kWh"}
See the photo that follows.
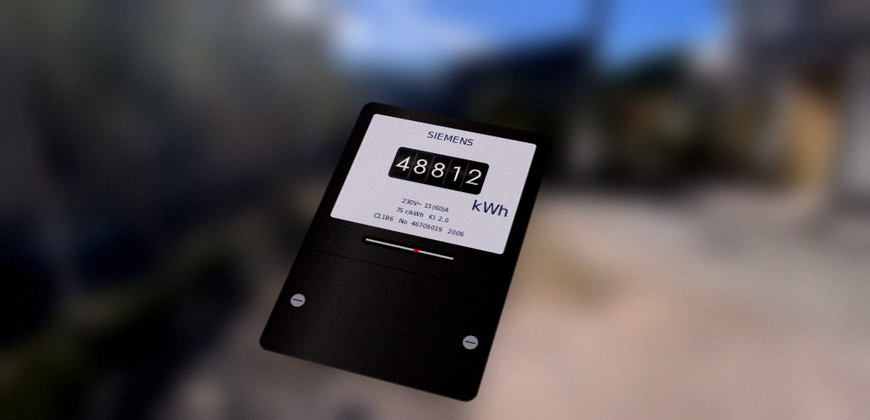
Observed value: {"value": 48812, "unit": "kWh"}
